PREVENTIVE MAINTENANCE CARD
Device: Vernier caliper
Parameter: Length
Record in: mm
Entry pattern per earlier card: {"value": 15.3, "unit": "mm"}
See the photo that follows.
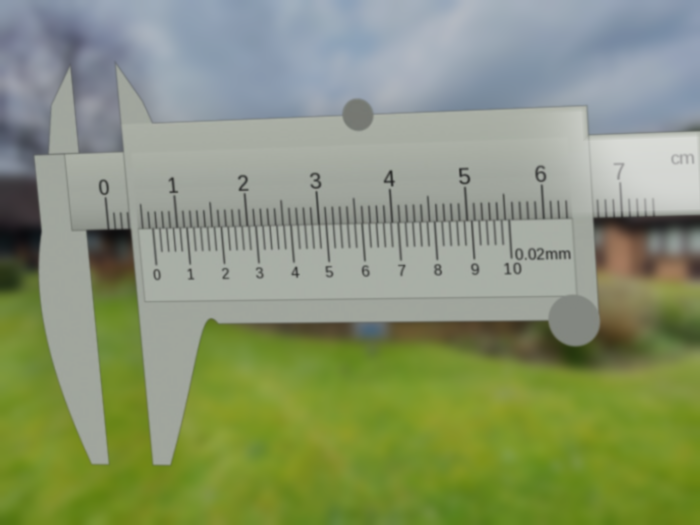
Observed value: {"value": 6.5, "unit": "mm"}
